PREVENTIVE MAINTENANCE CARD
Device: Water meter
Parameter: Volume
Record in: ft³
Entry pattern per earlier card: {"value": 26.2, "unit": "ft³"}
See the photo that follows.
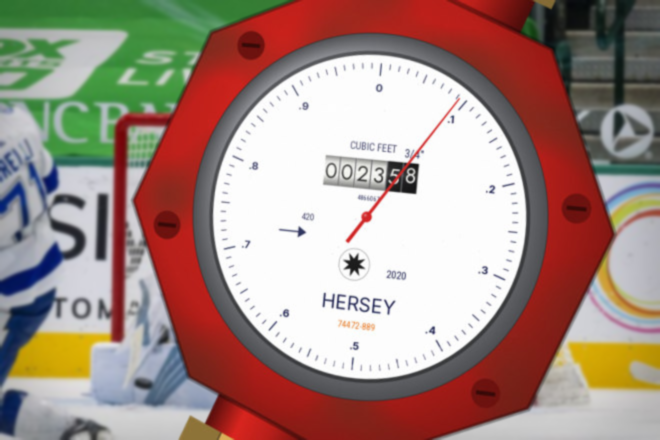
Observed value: {"value": 2358.09, "unit": "ft³"}
